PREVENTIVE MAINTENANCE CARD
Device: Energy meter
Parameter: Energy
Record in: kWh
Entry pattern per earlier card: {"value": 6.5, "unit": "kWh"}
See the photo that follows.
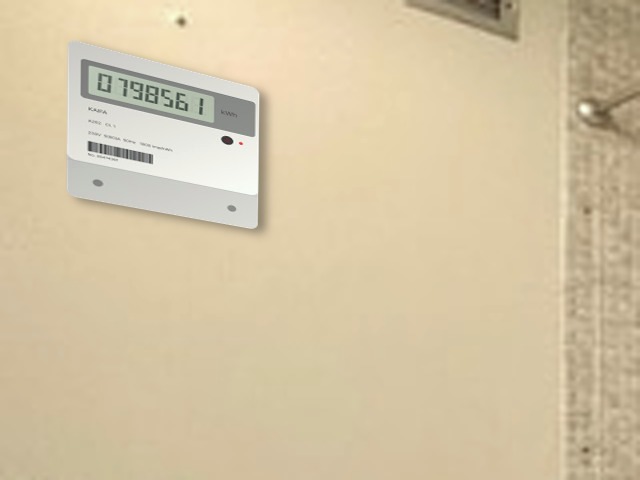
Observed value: {"value": 798561, "unit": "kWh"}
